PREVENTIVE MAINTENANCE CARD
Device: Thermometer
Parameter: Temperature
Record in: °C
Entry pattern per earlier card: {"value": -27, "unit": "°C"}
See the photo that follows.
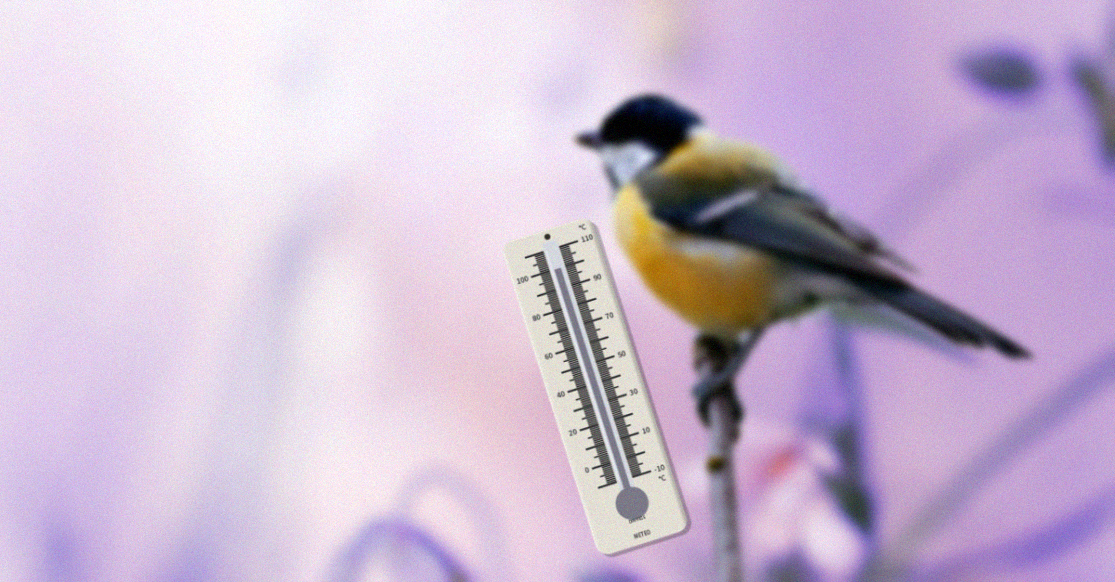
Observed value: {"value": 100, "unit": "°C"}
